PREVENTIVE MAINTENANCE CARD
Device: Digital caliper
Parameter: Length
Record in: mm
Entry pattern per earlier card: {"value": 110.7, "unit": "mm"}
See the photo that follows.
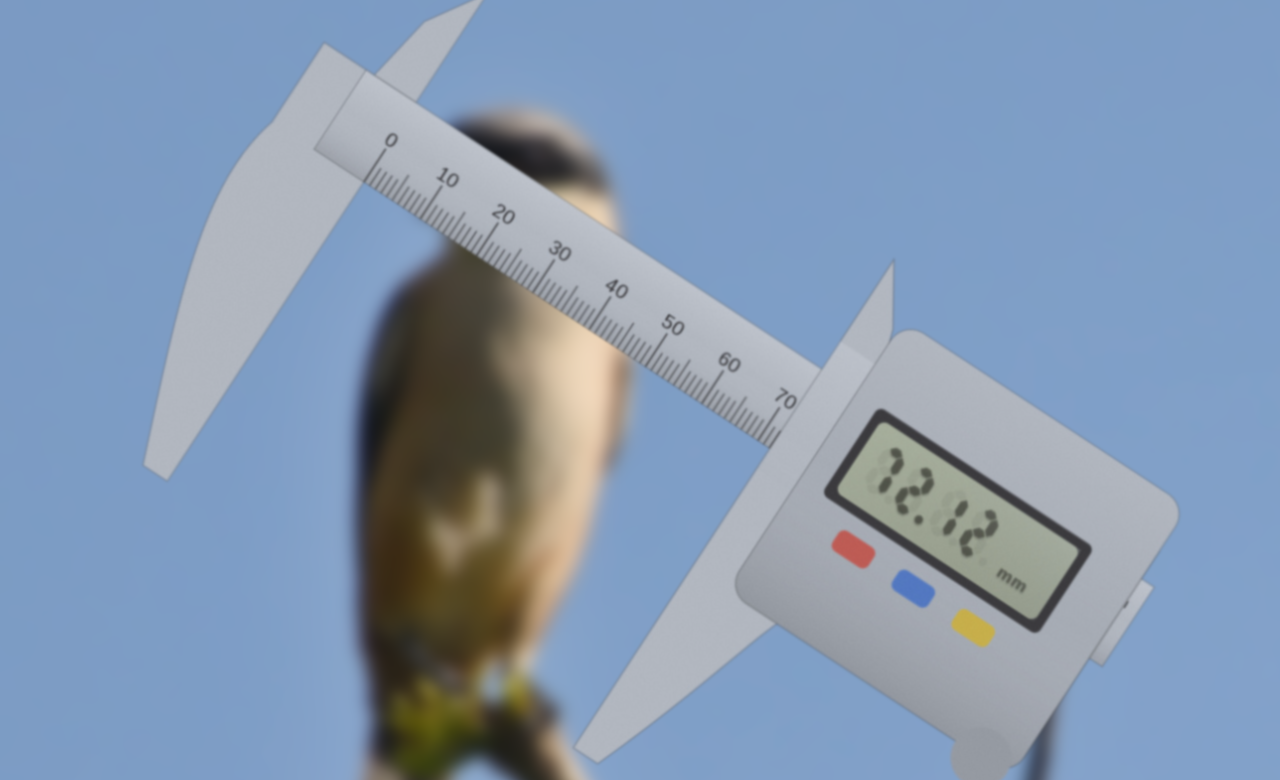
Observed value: {"value": 72.12, "unit": "mm"}
